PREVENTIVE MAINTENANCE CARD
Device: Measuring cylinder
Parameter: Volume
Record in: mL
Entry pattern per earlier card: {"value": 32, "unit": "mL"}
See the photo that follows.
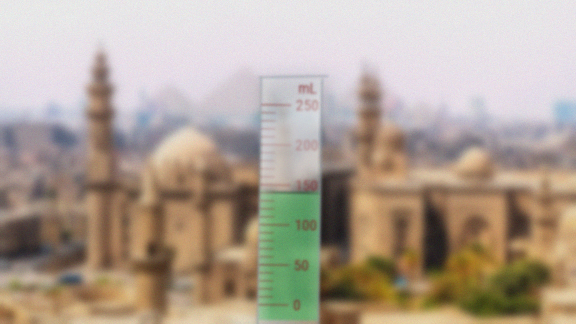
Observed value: {"value": 140, "unit": "mL"}
